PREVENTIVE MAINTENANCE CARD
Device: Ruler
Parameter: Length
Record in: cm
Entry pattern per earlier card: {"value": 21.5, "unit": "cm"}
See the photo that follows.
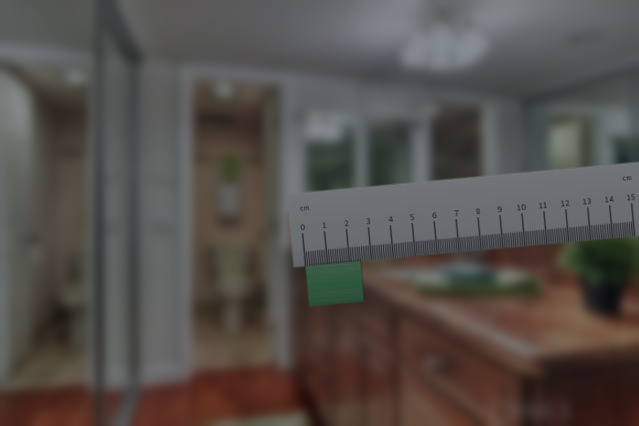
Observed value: {"value": 2.5, "unit": "cm"}
